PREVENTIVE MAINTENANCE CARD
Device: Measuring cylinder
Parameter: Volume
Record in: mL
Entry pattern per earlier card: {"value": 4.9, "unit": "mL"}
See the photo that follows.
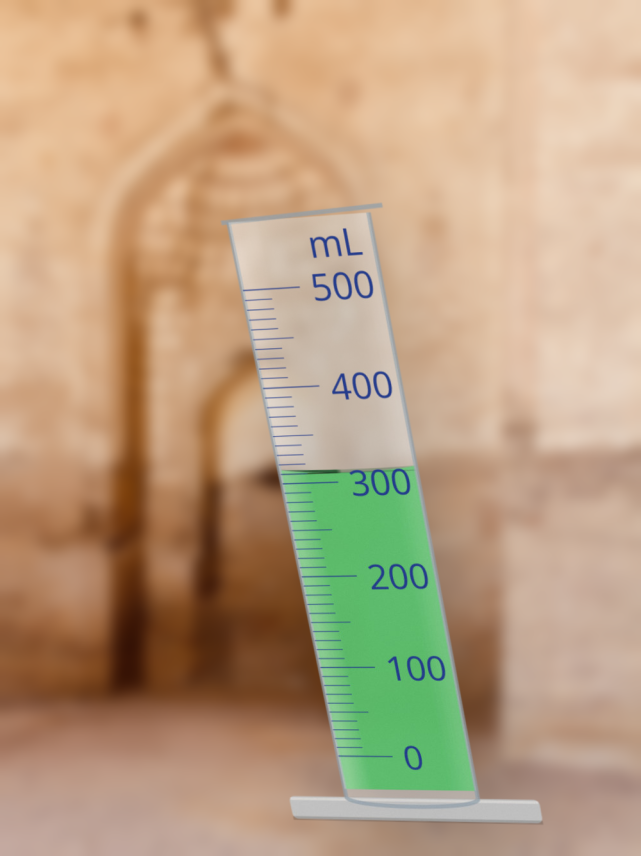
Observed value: {"value": 310, "unit": "mL"}
